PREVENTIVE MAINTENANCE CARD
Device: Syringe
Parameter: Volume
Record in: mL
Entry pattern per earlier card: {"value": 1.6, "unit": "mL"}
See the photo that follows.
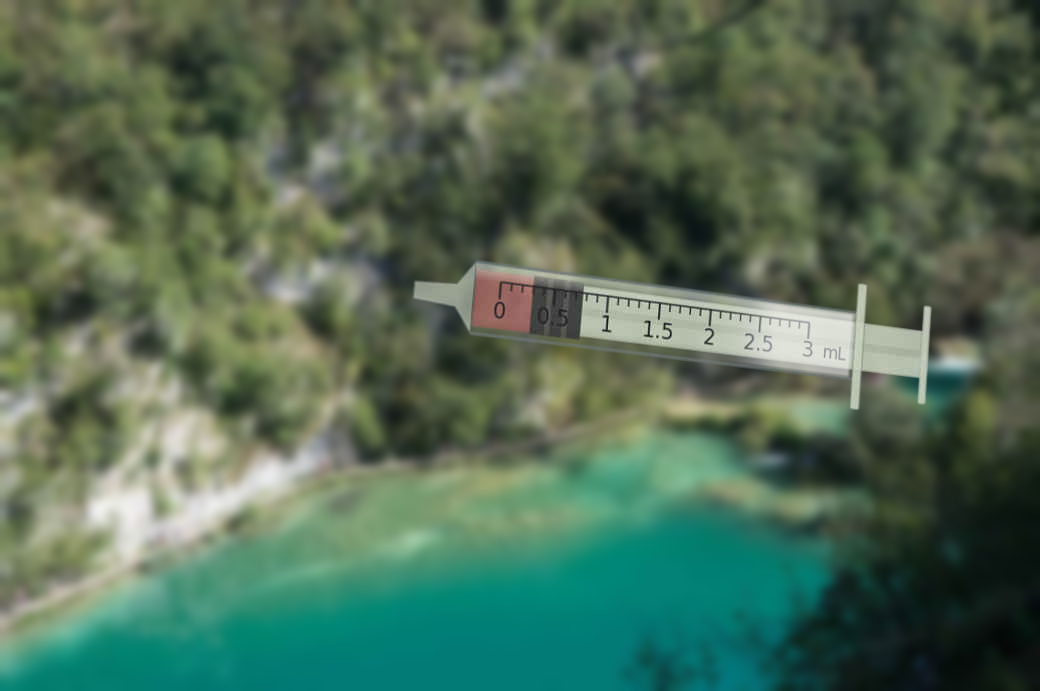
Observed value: {"value": 0.3, "unit": "mL"}
